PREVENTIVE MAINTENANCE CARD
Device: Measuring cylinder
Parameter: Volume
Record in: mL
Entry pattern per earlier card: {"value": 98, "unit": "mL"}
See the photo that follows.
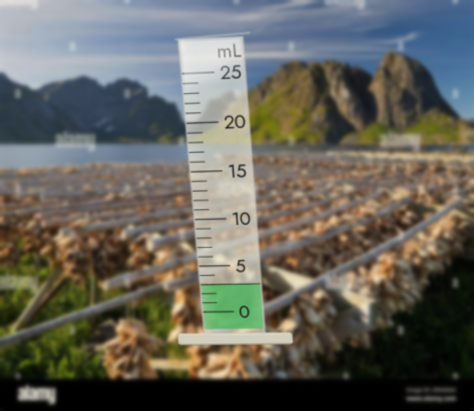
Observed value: {"value": 3, "unit": "mL"}
